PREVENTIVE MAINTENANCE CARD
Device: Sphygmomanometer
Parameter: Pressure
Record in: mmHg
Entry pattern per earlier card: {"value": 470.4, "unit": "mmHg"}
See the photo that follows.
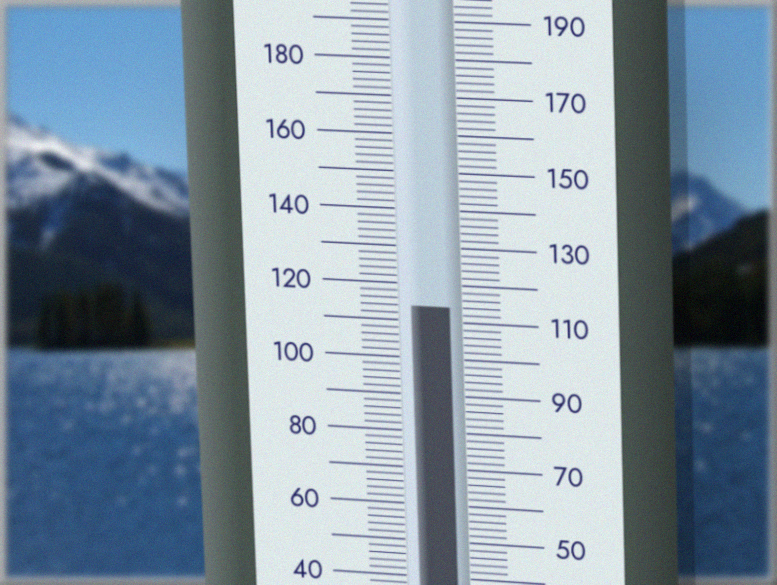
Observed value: {"value": 114, "unit": "mmHg"}
